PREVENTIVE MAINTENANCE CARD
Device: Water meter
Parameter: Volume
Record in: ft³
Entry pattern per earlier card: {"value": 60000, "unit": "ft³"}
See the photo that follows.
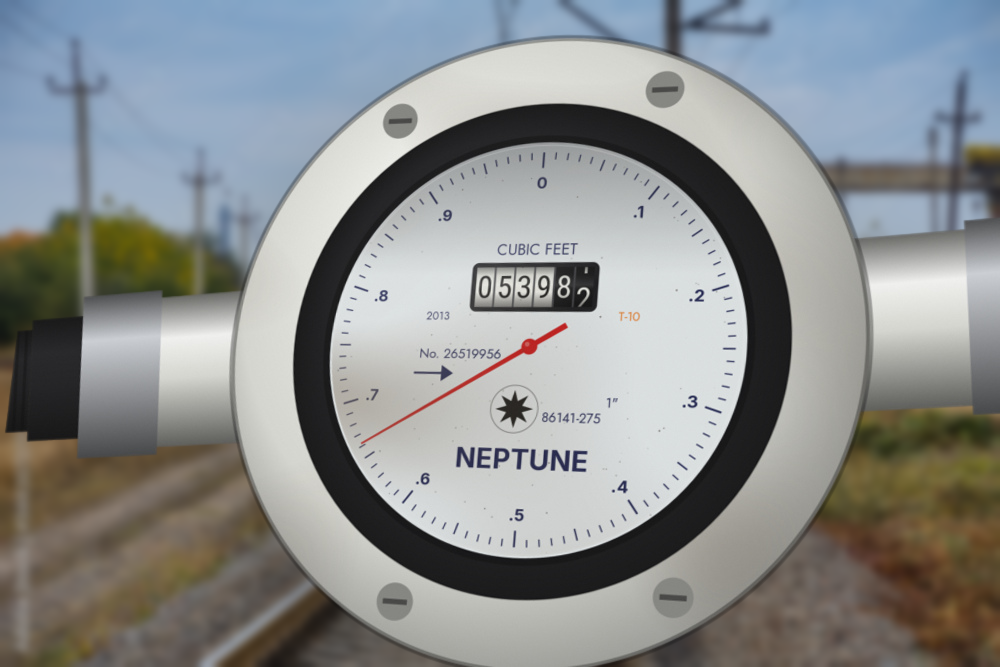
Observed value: {"value": 53981.66, "unit": "ft³"}
